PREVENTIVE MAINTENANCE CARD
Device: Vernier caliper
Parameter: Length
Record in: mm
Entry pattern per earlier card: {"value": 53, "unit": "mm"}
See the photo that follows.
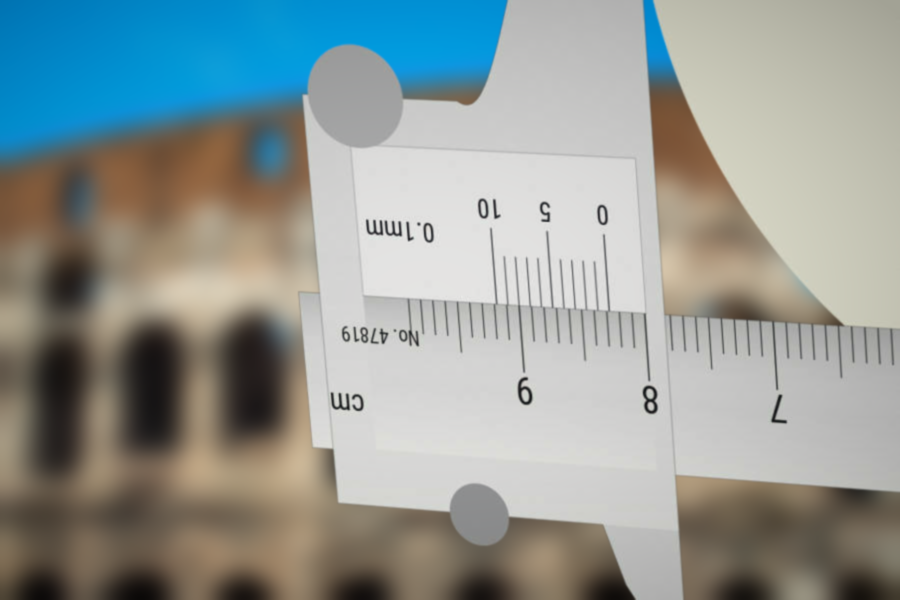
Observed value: {"value": 82.8, "unit": "mm"}
